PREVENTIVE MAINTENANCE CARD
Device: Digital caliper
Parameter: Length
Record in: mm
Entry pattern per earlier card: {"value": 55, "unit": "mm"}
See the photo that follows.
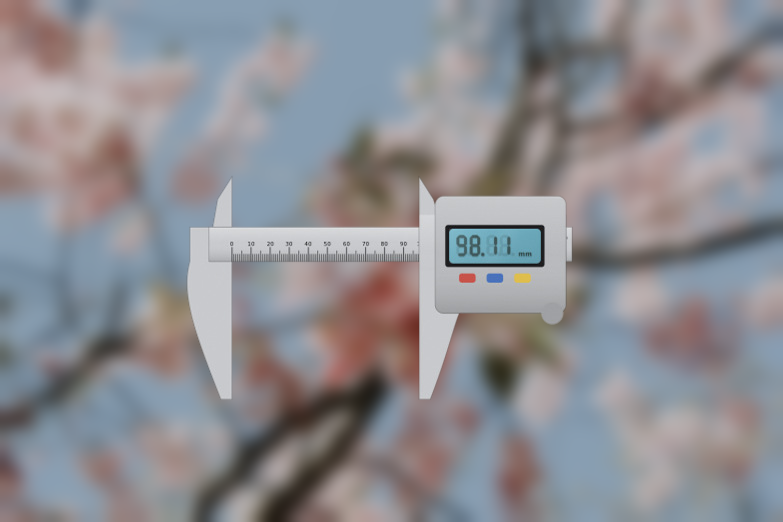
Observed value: {"value": 98.11, "unit": "mm"}
